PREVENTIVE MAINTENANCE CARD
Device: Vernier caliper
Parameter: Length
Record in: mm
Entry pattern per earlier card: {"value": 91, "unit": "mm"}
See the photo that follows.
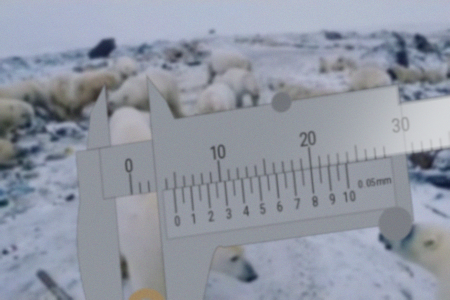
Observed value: {"value": 4.8, "unit": "mm"}
